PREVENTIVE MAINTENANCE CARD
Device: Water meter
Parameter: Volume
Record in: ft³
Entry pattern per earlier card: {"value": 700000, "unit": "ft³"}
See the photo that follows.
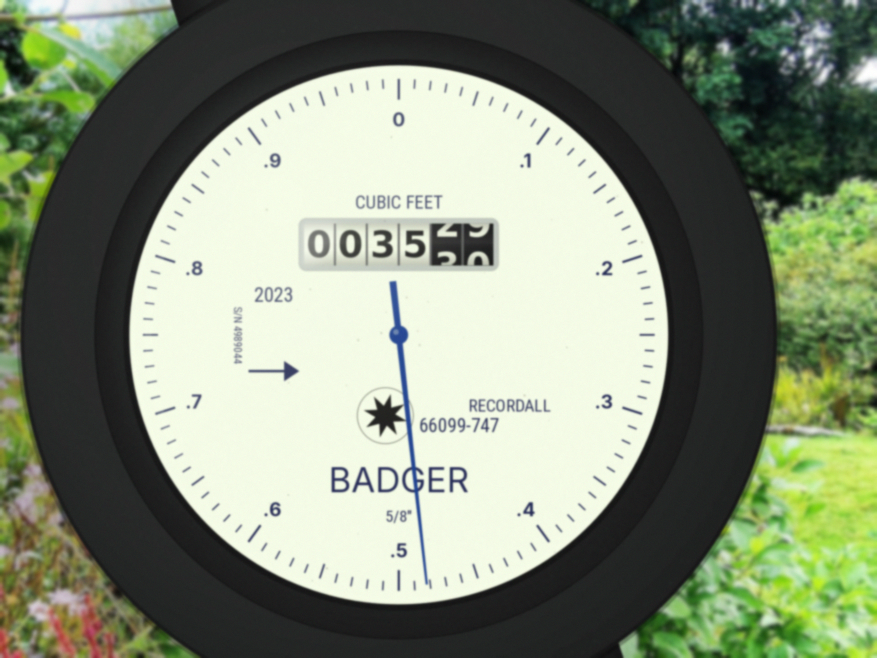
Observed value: {"value": 3529.48, "unit": "ft³"}
